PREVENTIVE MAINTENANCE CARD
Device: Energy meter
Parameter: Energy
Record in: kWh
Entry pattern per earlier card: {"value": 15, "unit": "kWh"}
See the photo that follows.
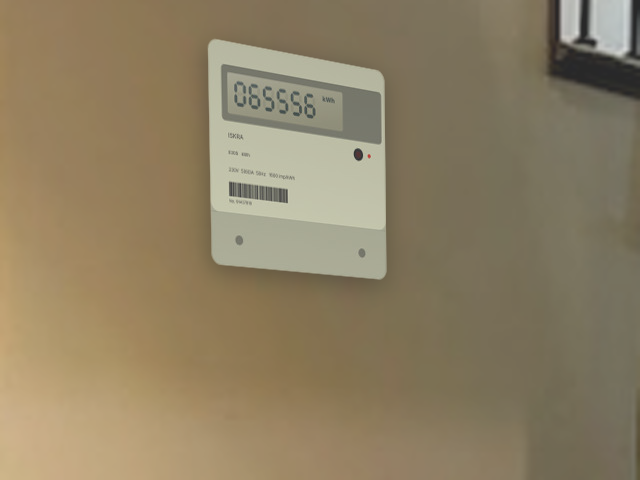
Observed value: {"value": 65556, "unit": "kWh"}
